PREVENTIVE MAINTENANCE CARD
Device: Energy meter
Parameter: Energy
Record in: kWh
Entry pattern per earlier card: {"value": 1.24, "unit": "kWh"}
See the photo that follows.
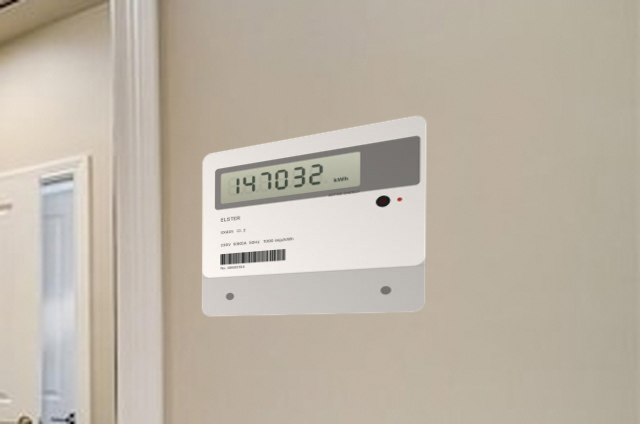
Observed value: {"value": 147032, "unit": "kWh"}
